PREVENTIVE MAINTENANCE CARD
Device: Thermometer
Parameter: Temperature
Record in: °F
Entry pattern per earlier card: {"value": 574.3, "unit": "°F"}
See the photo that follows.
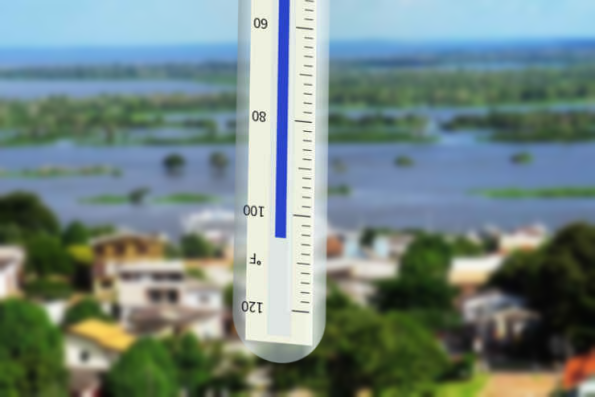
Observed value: {"value": 105, "unit": "°F"}
